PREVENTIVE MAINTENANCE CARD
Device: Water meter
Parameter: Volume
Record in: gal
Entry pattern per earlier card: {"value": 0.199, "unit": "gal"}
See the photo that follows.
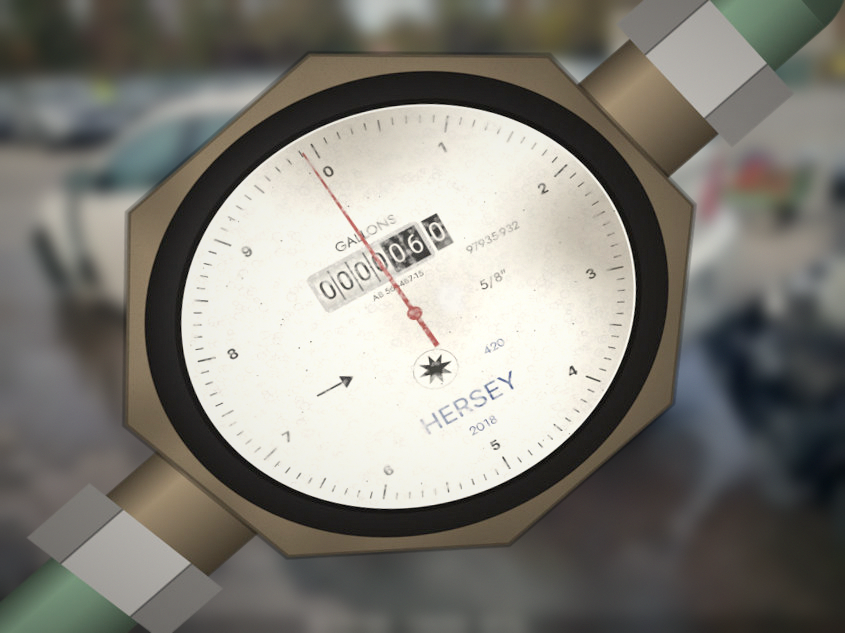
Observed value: {"value": 59.9, "unit": "gal"}
